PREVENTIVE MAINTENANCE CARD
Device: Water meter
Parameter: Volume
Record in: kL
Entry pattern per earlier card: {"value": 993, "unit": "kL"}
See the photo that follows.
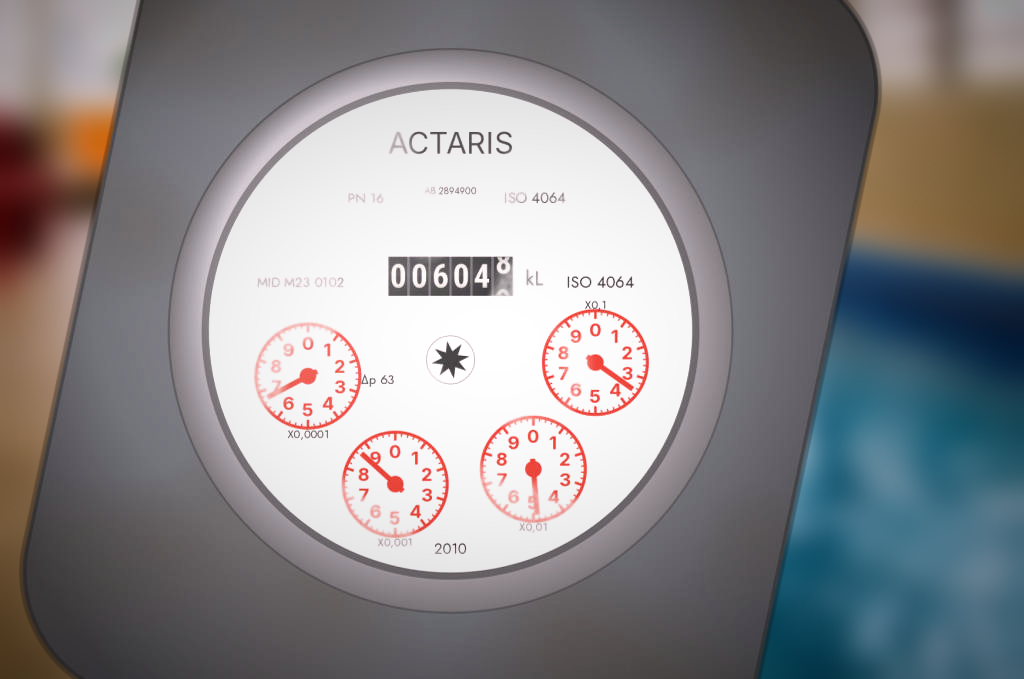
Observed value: {"value": 6048.3486, "unit": "kL"}
